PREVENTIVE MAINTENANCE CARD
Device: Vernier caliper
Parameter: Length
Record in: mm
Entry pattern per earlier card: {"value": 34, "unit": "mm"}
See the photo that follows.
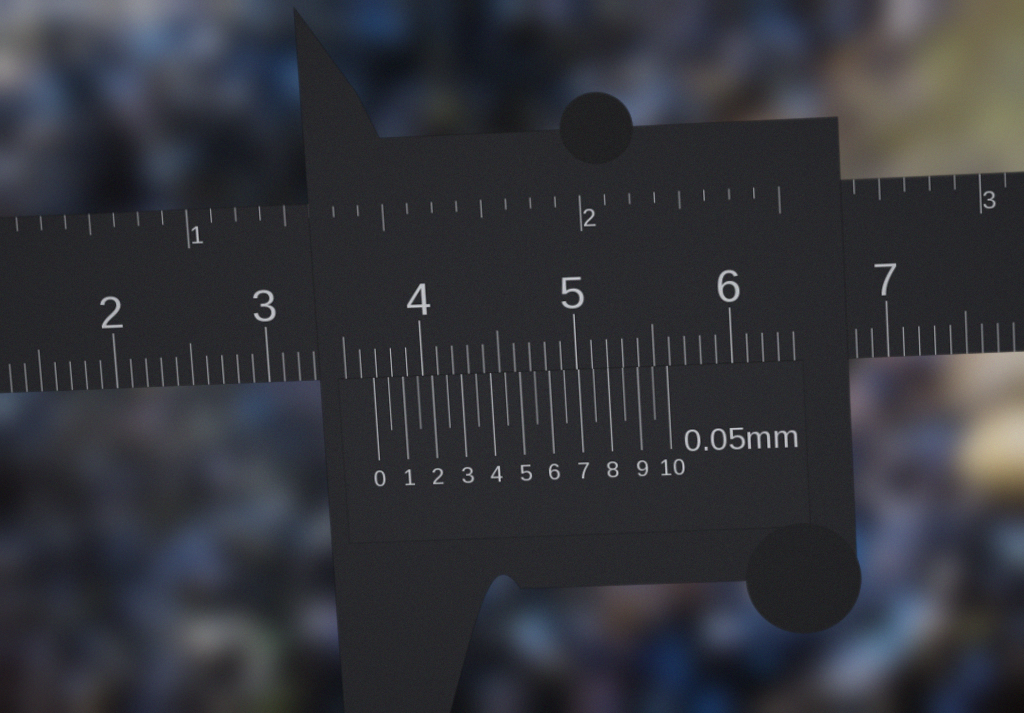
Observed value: {"value": 36.8, "unit": "mm"}
